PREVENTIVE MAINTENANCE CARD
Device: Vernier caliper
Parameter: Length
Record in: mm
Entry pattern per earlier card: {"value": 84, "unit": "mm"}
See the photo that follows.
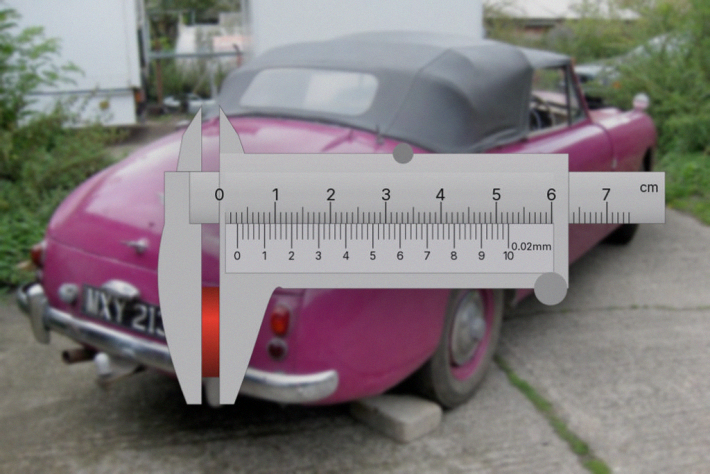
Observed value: {"value": 3.2, "unit": "mm"}
